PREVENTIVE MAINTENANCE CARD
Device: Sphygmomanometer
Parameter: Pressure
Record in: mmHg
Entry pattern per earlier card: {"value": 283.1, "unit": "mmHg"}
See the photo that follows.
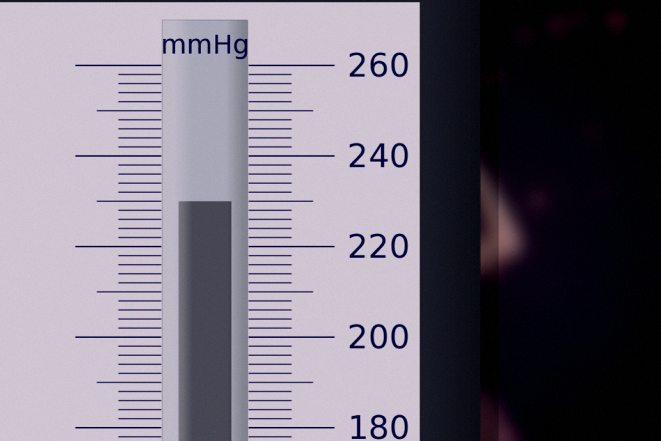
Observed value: {"value": 230, "unit": "mmHg"}
